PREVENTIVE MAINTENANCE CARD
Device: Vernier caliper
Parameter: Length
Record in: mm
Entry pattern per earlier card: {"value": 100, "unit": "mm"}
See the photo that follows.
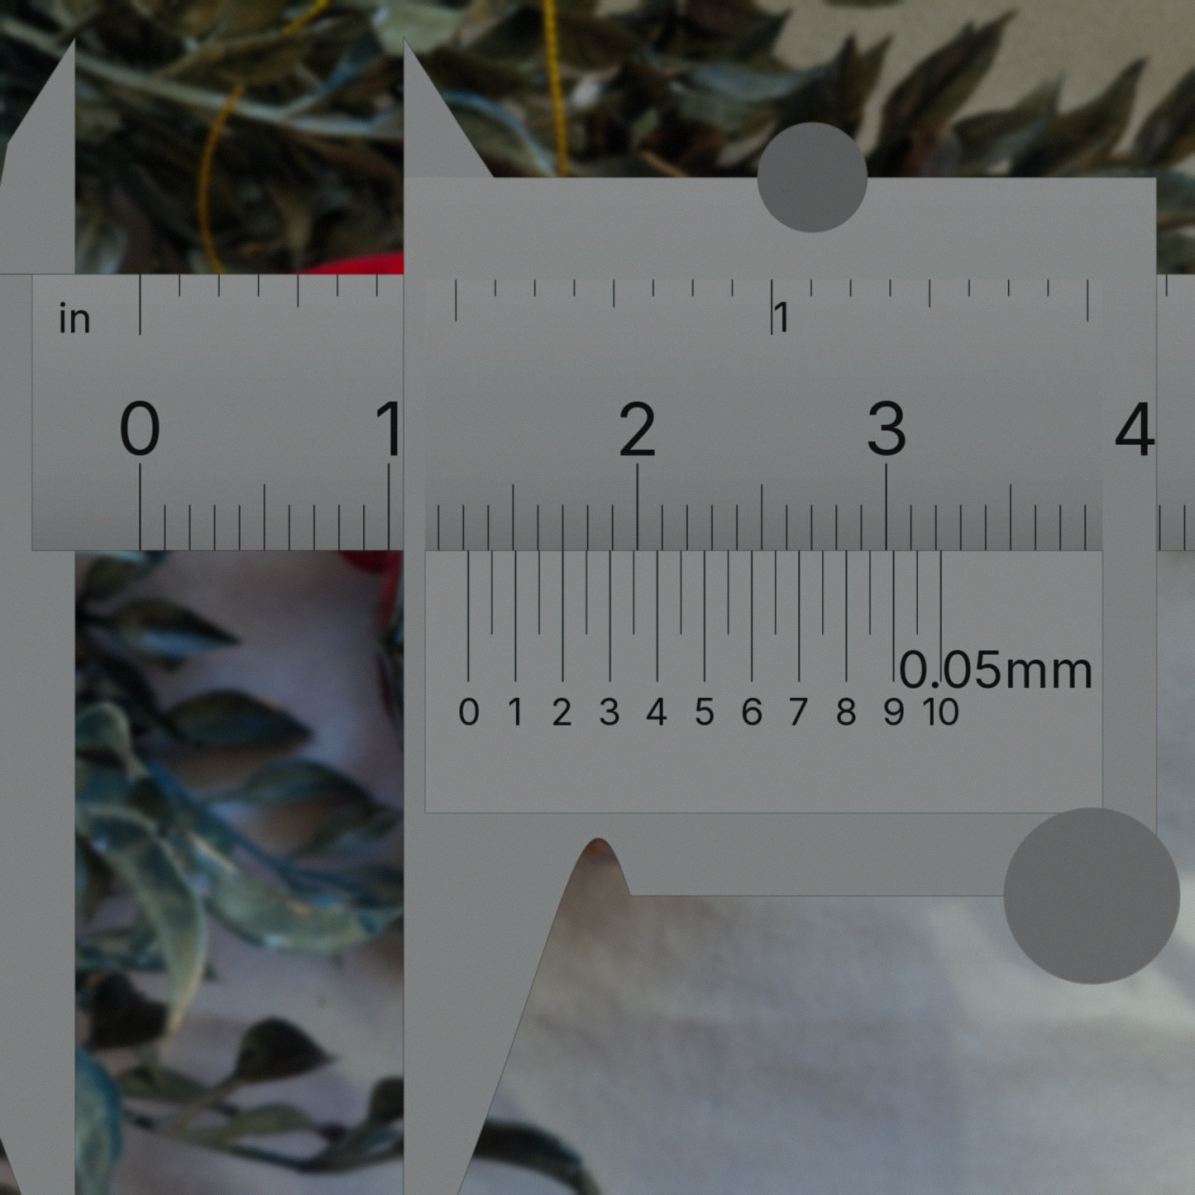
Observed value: {"value": 13.20, "unit": "mm"}
